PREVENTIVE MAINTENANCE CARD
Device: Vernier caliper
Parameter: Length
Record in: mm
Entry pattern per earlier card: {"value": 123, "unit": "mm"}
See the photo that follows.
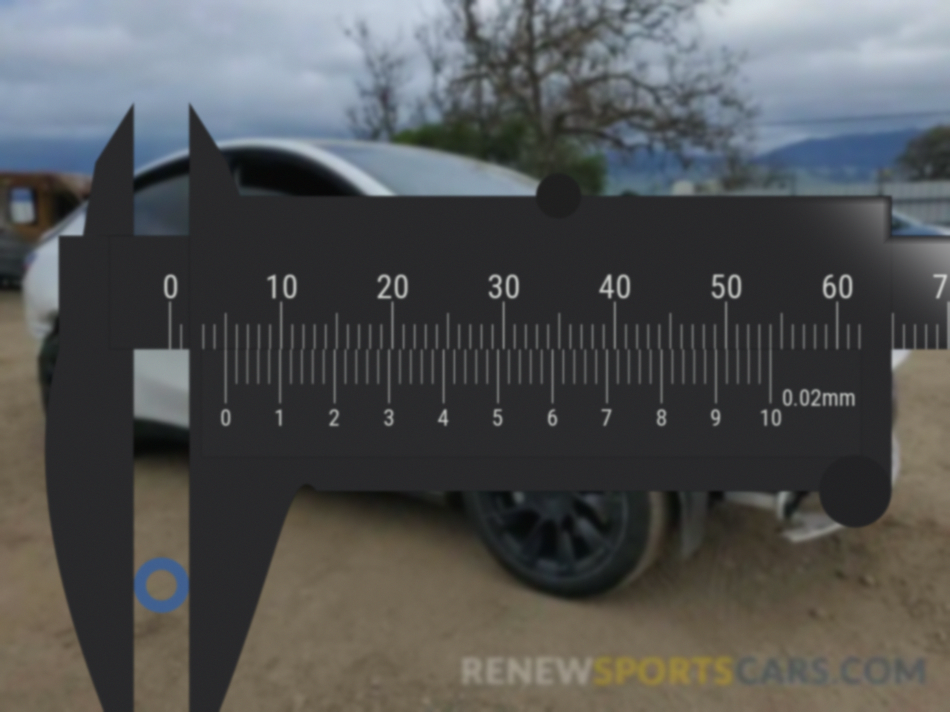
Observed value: {"value": 5.0, "unit": "mm"}
